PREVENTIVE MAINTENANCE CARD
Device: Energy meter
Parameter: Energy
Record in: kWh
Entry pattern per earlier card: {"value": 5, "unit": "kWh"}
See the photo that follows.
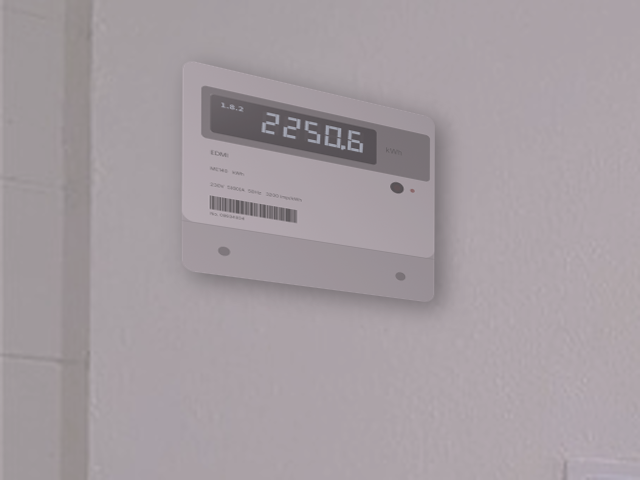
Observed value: {"value": 2250.6, "unit": "kWh"}
